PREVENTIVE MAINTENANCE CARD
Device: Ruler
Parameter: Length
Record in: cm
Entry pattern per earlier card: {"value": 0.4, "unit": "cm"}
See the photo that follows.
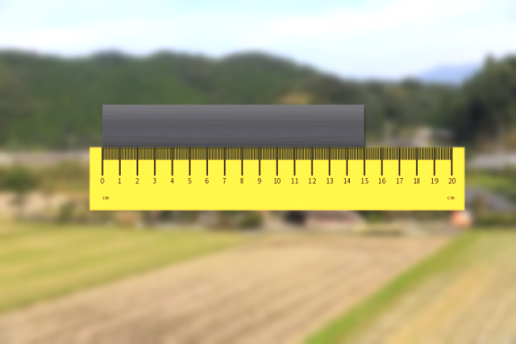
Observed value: {"value": 15, "unit": "cm"}
